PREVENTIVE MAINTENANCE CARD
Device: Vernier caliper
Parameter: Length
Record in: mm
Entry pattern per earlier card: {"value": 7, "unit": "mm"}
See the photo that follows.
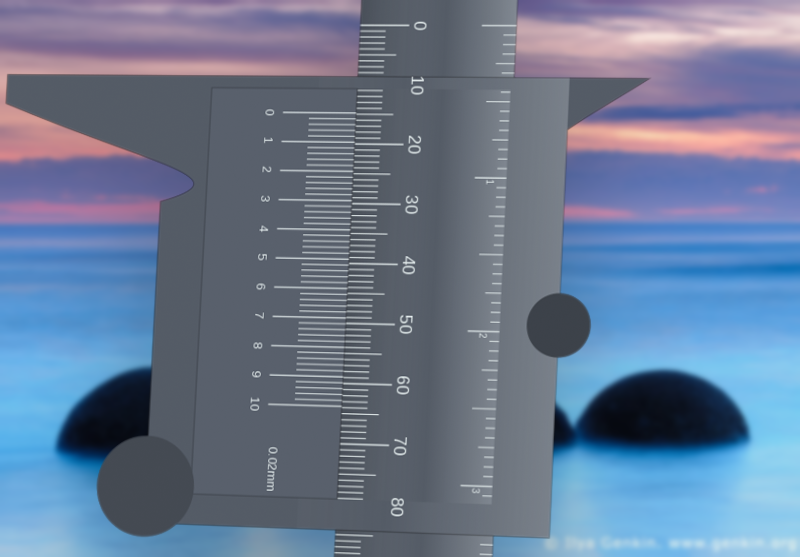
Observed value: {"value": 14.8, "unit": "mm"}
